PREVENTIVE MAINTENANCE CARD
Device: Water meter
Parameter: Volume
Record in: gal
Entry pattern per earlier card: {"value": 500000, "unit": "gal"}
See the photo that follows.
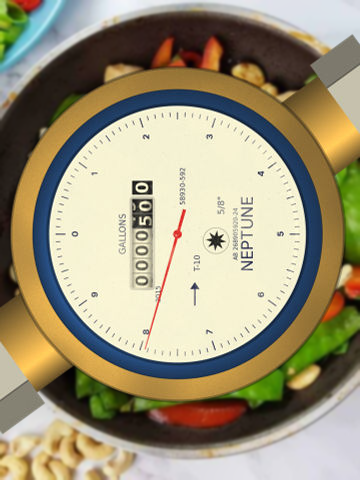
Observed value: {"value": 497.9, "unit": "gal"}
